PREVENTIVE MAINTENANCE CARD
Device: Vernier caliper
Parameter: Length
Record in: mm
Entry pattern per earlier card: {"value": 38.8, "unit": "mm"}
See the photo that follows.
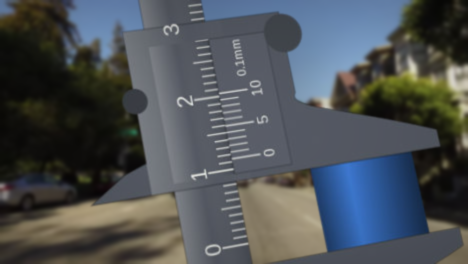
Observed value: {"value": 11.4, "unit": "mm"}
